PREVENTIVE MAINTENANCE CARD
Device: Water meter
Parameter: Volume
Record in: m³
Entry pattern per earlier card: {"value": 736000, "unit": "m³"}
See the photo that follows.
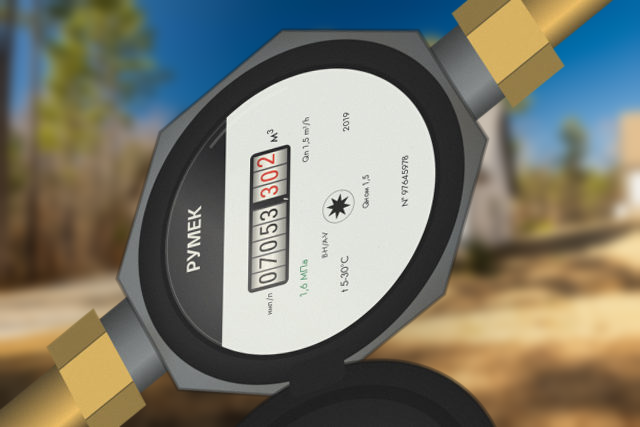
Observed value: {"value": 7053.302, "unit": "m³"}
